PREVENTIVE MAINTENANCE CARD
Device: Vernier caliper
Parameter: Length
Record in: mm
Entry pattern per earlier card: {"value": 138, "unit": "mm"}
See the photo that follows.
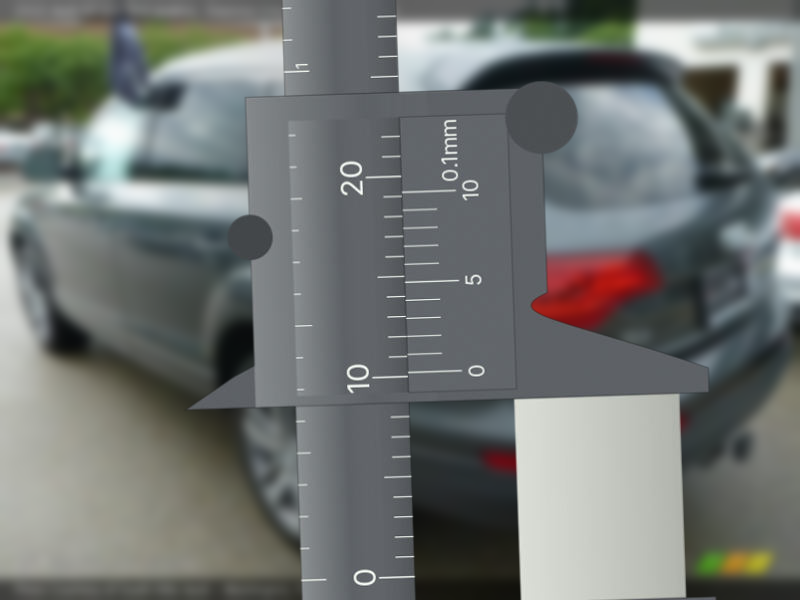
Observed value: {"value": 10.2, "unit": "mm"}
